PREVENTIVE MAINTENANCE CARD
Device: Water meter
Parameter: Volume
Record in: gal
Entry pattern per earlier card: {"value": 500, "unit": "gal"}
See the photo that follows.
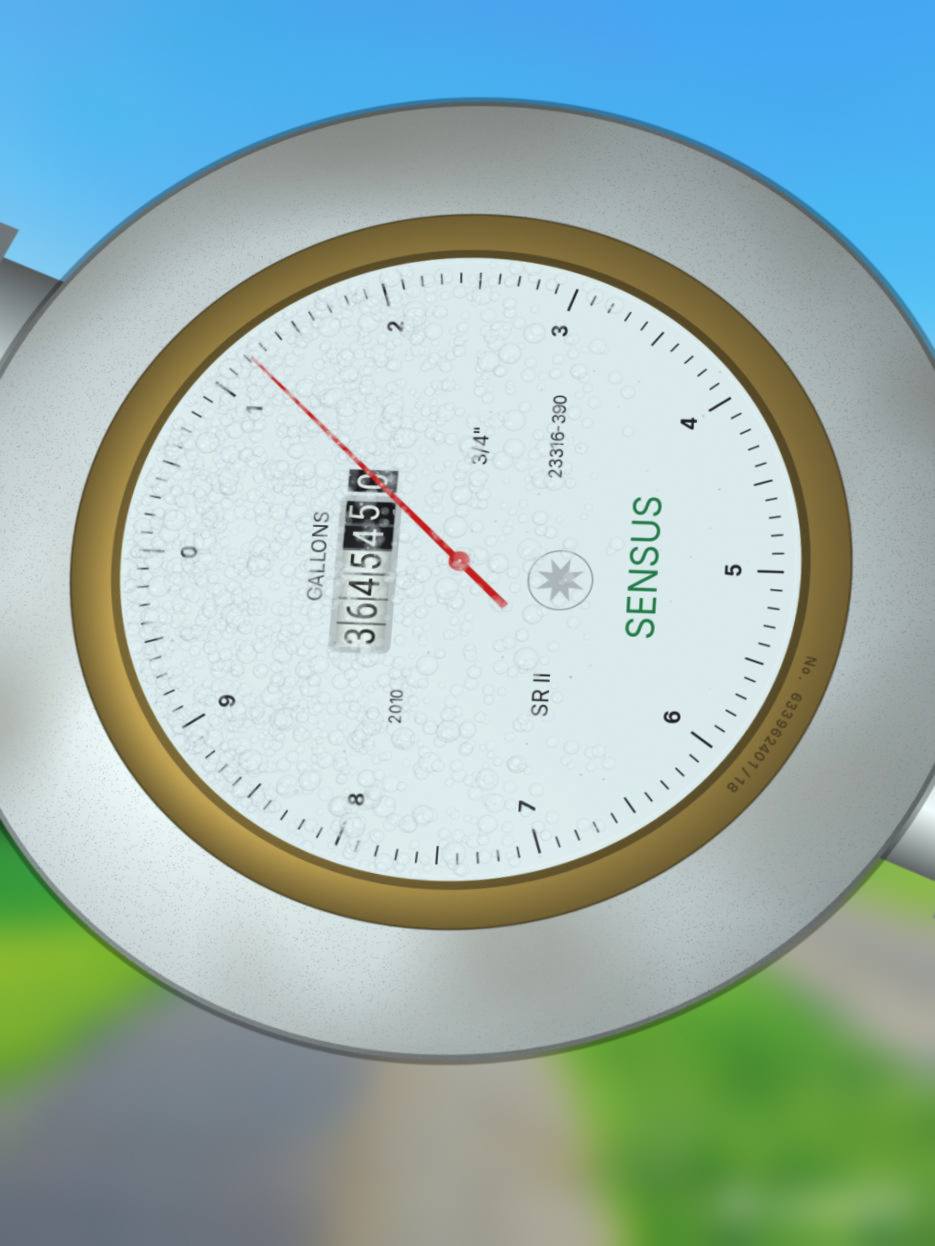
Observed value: {"value": 3645451.2, "unit": "gal"}
